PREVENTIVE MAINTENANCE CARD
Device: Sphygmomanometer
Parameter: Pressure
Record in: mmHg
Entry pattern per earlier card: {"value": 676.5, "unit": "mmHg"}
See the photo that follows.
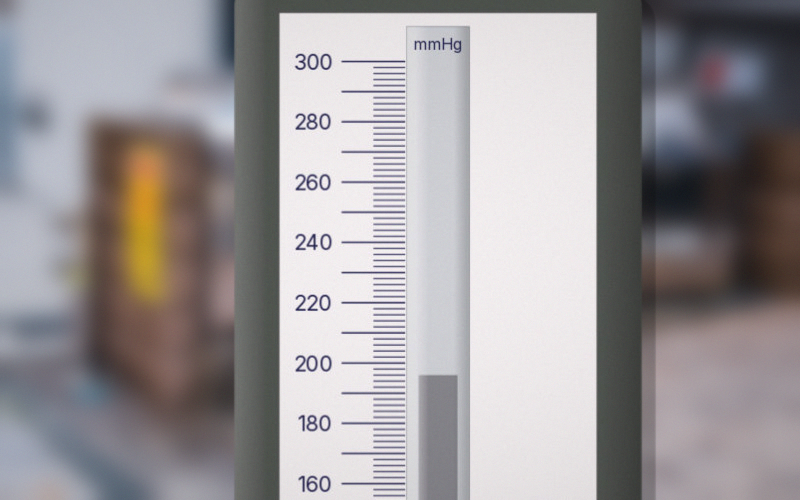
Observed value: {"value": 196, "unit": "mmHg"}
